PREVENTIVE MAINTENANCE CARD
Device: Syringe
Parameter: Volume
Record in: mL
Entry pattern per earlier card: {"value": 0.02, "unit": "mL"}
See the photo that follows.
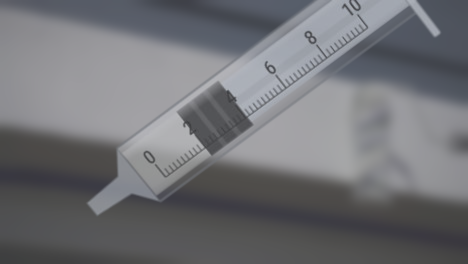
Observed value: {"value": 2, "unit": "mL"}
